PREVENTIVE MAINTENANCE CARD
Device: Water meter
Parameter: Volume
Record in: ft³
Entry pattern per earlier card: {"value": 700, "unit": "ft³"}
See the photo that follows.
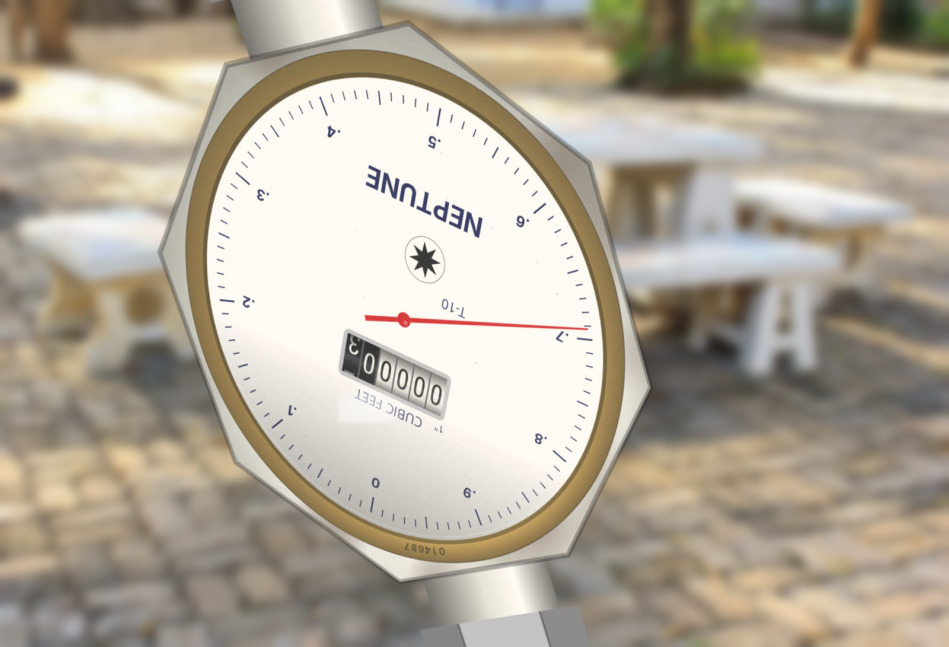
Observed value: {"value": 2.69, "unit": "ft³"}
